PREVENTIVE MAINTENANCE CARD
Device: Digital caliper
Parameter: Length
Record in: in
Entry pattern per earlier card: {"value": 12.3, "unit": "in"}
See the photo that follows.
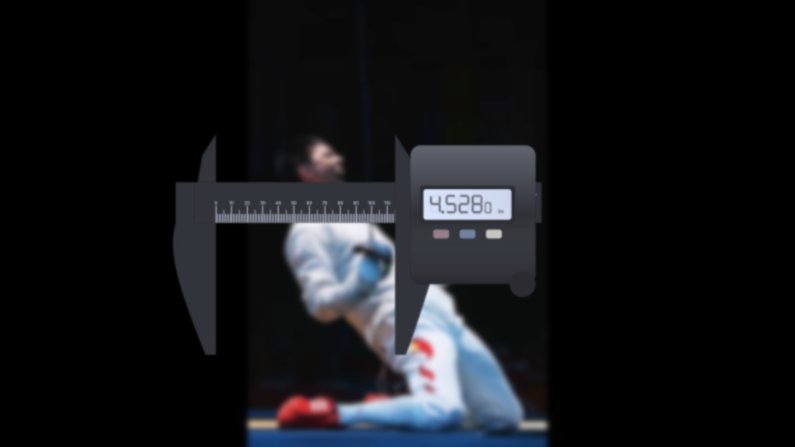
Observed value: {"value": 4.5280, "unit": "in"}
